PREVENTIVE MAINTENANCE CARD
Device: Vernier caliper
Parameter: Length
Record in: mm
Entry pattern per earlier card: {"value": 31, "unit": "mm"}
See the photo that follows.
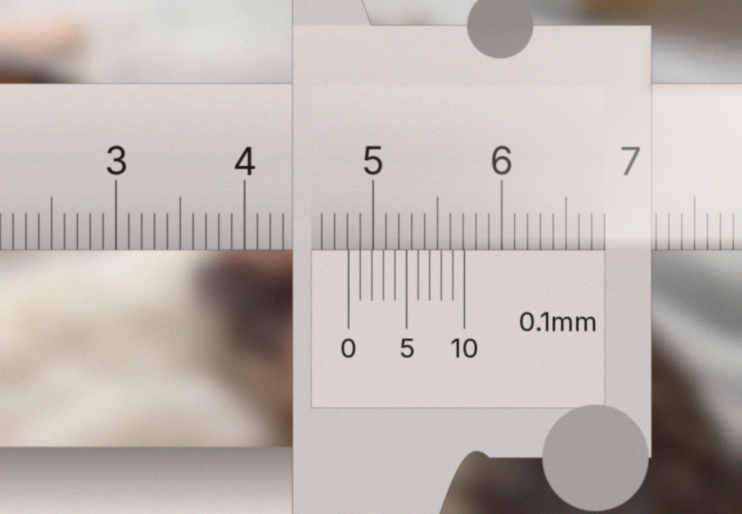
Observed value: {"value": 48.1, "unit": "mm"}
